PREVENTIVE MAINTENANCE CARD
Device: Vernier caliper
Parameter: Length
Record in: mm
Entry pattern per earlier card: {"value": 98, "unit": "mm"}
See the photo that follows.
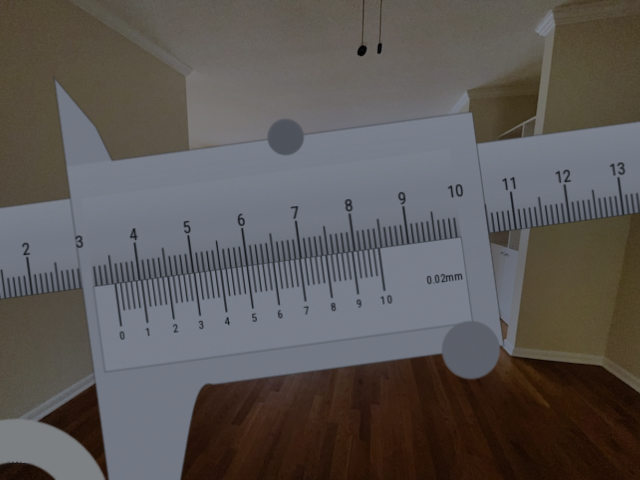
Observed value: {"value": 35.5, "unit": "mm"}
